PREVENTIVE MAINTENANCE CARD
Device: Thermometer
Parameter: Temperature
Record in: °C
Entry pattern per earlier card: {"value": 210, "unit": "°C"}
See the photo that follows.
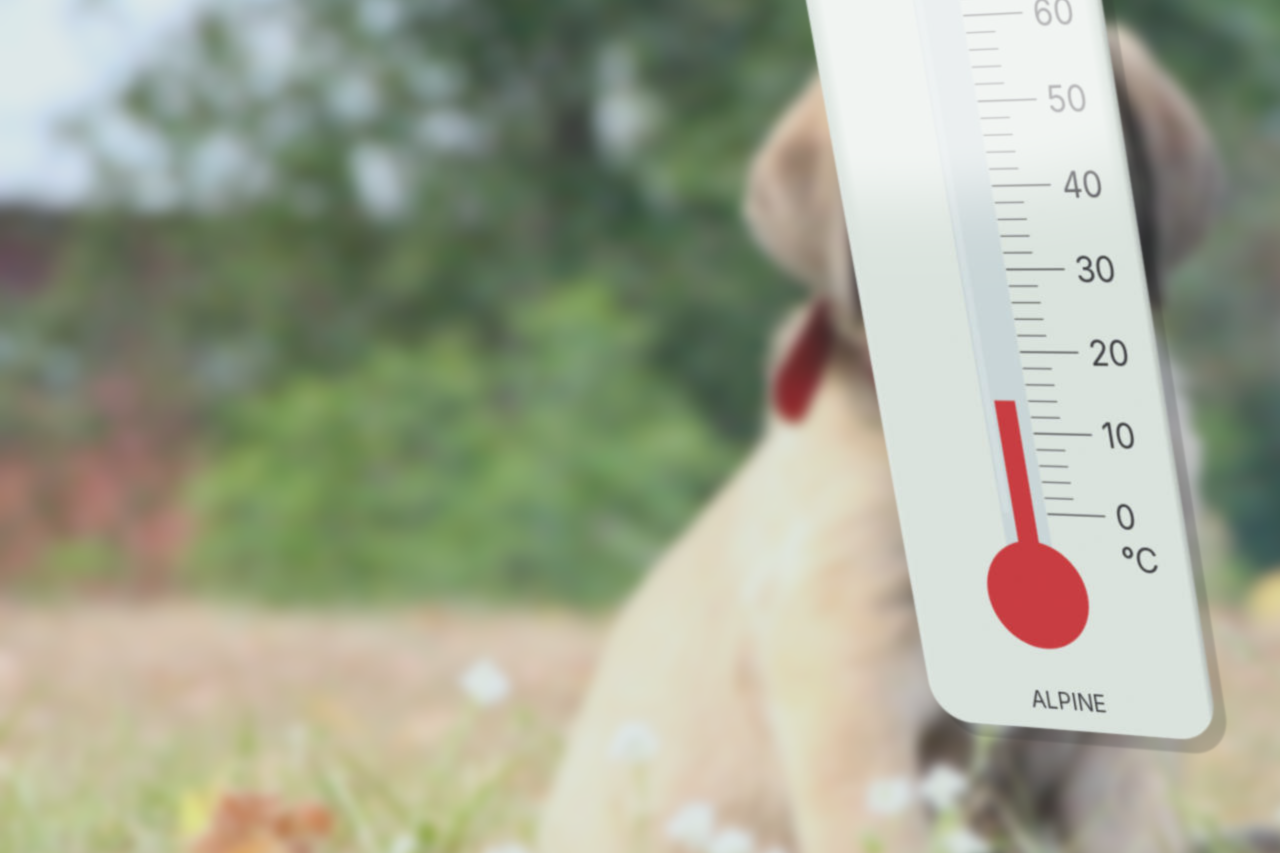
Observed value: {"value": 14, "unit": "°C"}
